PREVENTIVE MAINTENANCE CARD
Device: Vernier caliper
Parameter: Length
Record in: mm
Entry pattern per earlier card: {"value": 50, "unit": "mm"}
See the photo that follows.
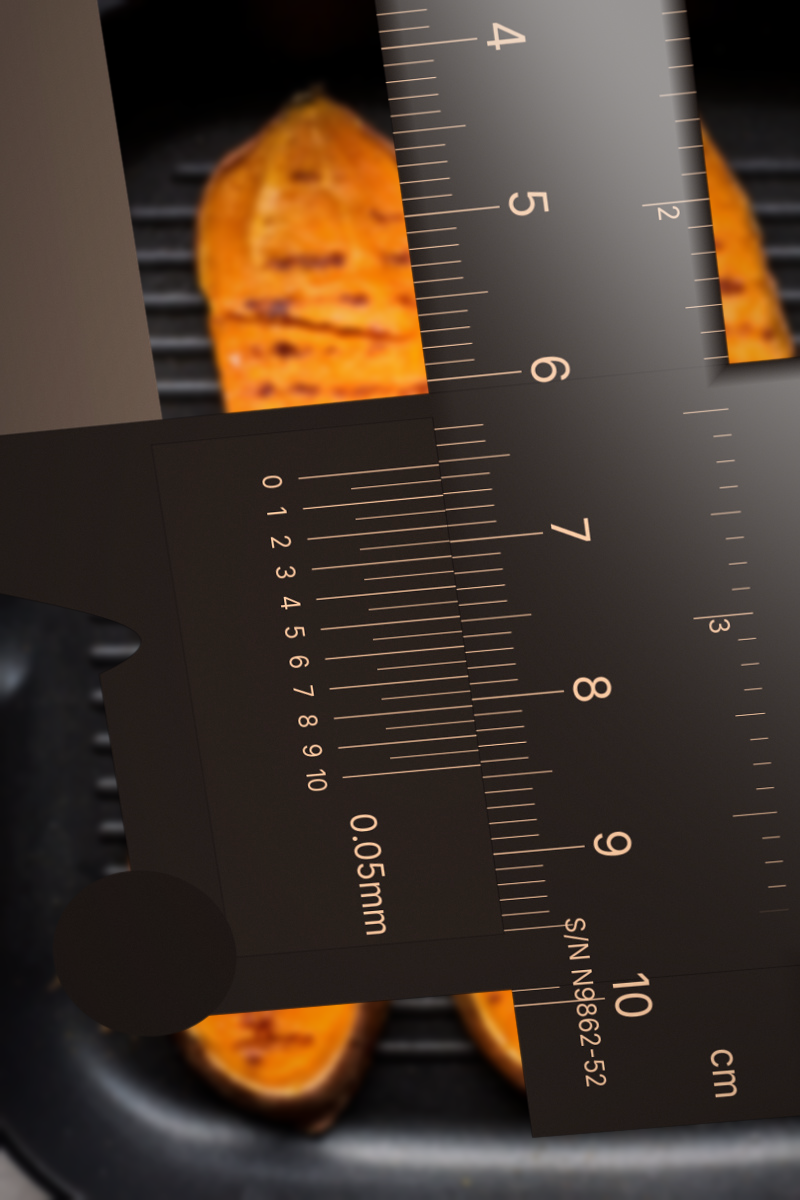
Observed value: {"value": 65.2, "unit": "mm"}
